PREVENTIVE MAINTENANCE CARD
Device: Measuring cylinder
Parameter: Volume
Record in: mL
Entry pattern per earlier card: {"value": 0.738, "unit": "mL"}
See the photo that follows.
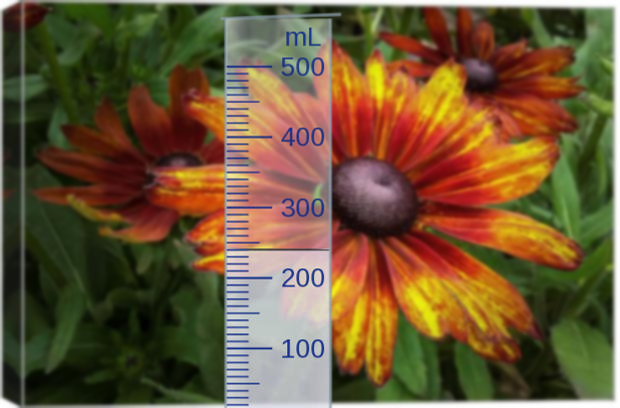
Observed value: {"value": 240, "unit": "mL"}
